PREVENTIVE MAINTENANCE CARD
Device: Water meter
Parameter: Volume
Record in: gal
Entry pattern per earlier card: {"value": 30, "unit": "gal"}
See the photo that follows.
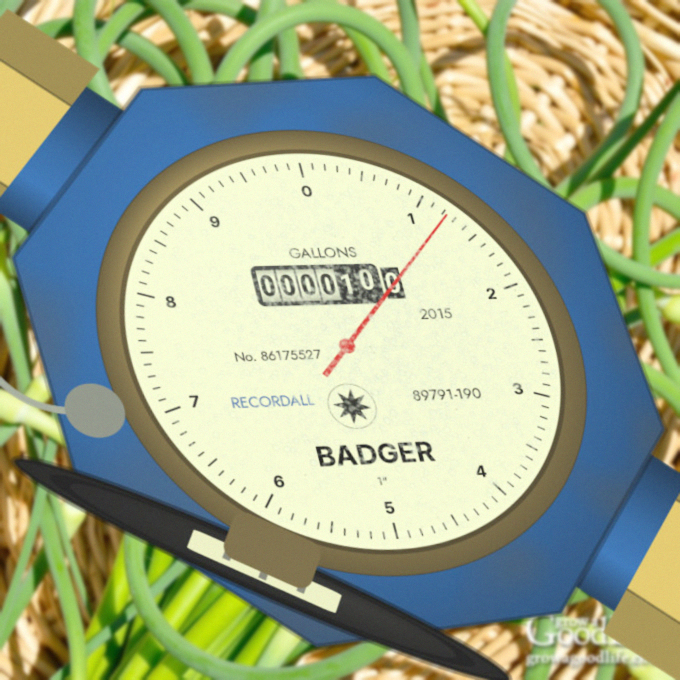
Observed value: {"value": 101.2, "unit": "gal"}
